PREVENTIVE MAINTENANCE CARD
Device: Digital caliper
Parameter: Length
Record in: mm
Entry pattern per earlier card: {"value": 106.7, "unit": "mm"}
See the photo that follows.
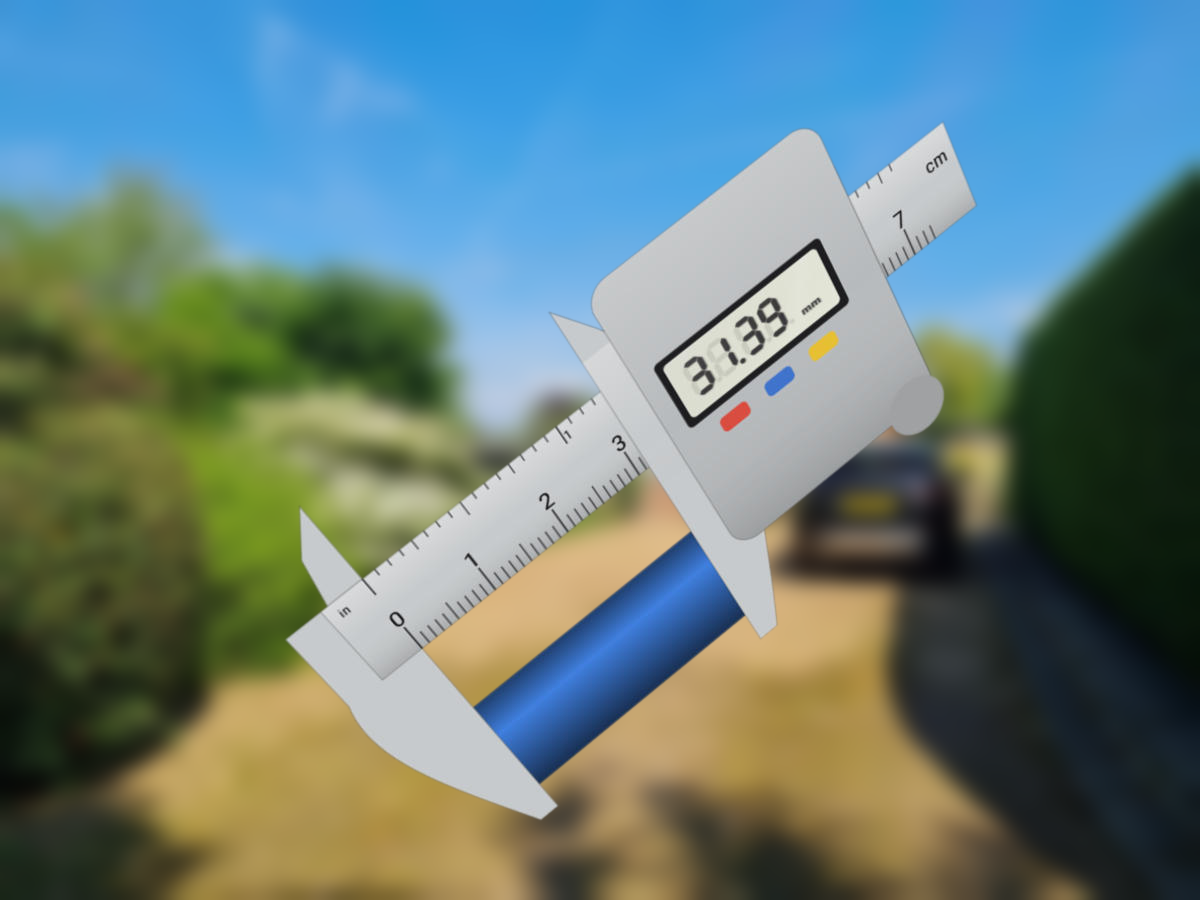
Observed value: {"value": 31.39, "unit": "mm"}
